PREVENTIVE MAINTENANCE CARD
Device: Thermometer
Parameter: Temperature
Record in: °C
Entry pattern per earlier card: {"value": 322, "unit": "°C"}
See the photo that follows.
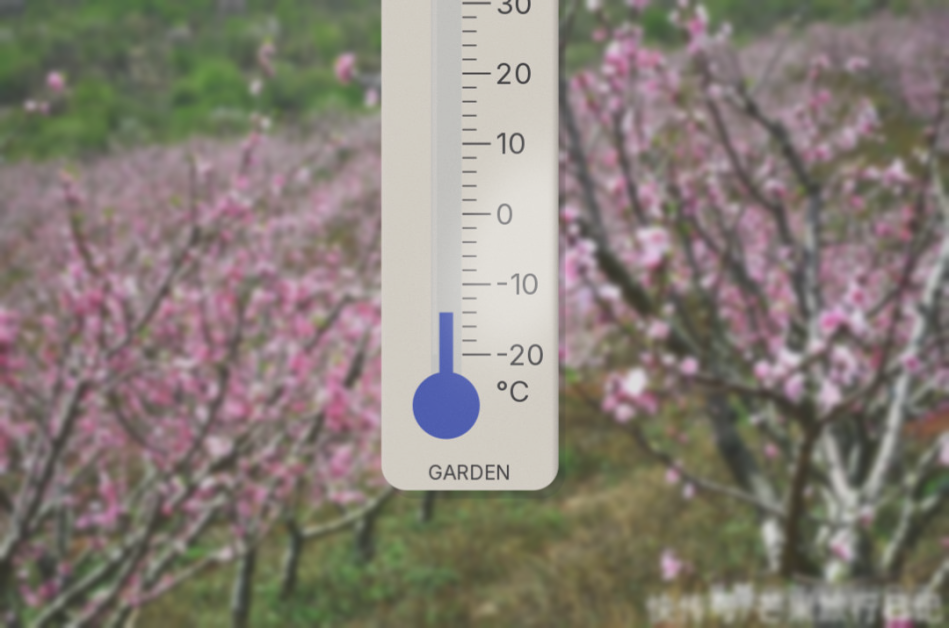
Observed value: {"value": -14, "unit": "°C"}
